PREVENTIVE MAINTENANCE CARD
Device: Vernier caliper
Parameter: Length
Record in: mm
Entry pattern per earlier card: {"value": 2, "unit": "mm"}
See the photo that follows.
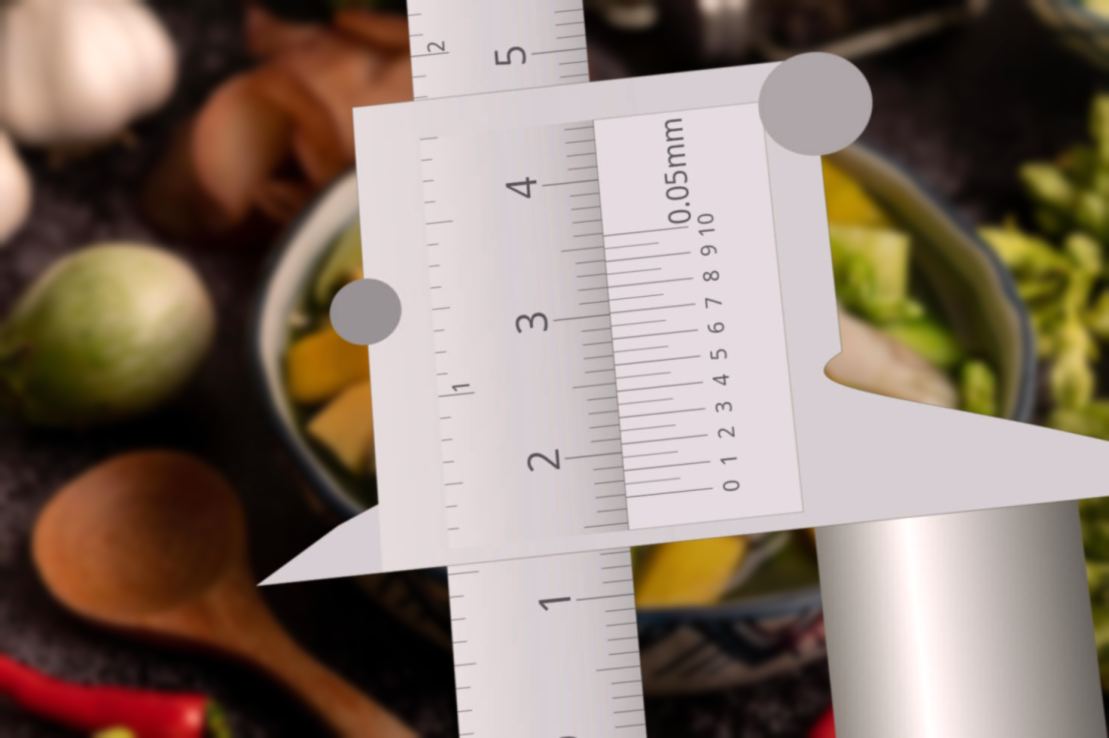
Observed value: {"value": 16.8, "unit": "mm"}
